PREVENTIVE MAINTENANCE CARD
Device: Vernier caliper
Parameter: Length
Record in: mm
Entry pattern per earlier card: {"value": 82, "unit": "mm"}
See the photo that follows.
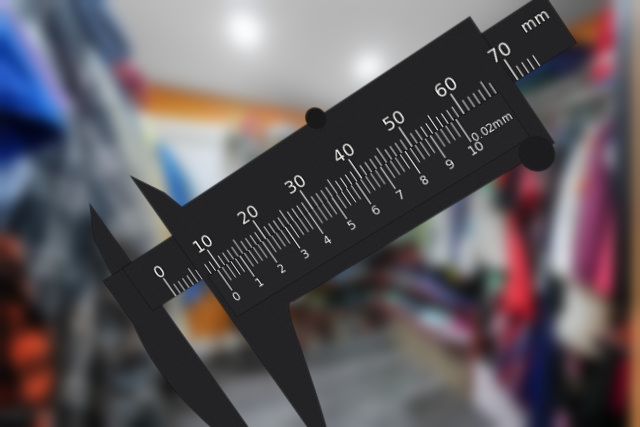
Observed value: {"value": 9.4, "unit": "mm"}
